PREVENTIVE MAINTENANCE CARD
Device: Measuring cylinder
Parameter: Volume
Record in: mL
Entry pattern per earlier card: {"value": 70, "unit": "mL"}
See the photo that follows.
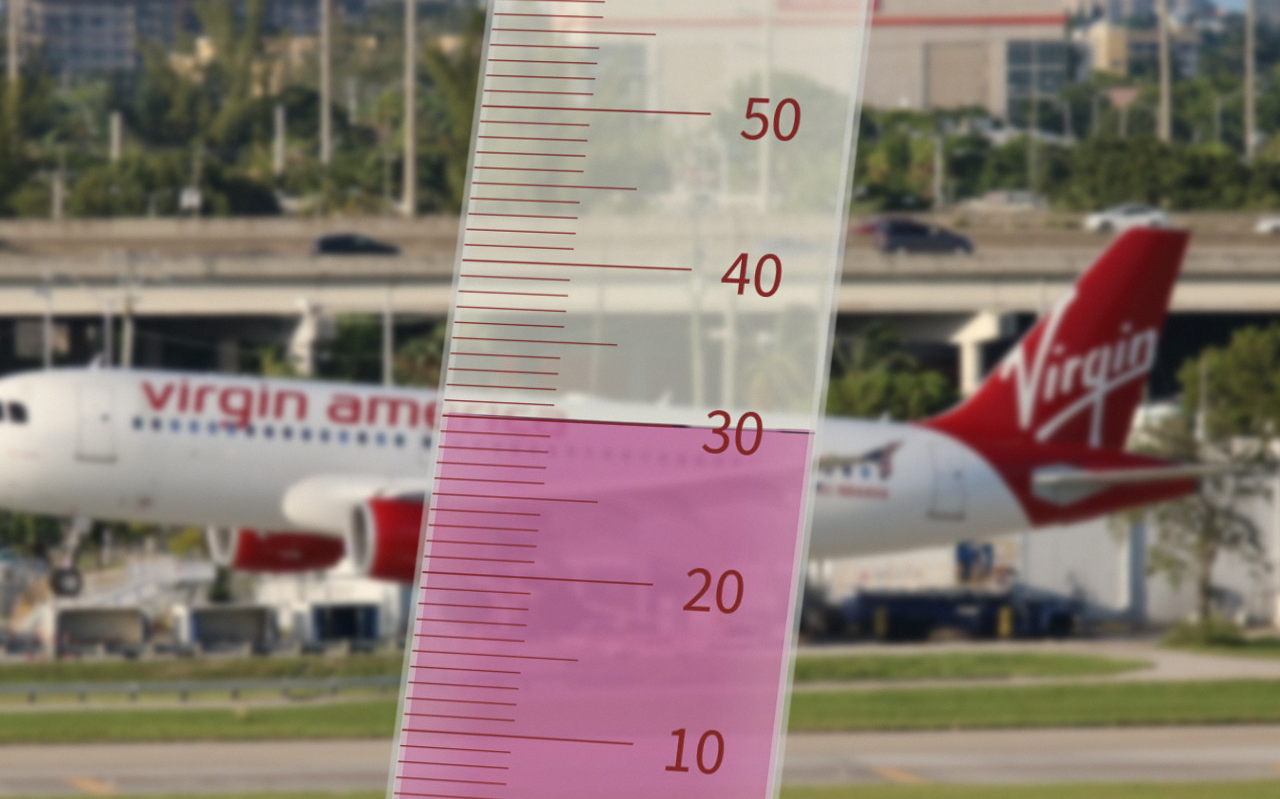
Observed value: {"value": 30, "unit": "mL"}
